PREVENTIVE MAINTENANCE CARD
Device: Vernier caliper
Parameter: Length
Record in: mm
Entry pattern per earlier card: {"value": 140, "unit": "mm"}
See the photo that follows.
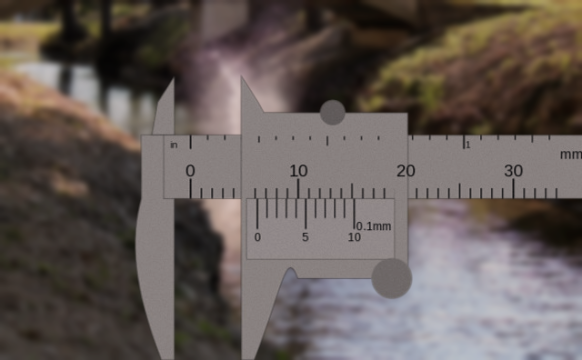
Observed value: {"value": 6.2, "unit": "mm"}
